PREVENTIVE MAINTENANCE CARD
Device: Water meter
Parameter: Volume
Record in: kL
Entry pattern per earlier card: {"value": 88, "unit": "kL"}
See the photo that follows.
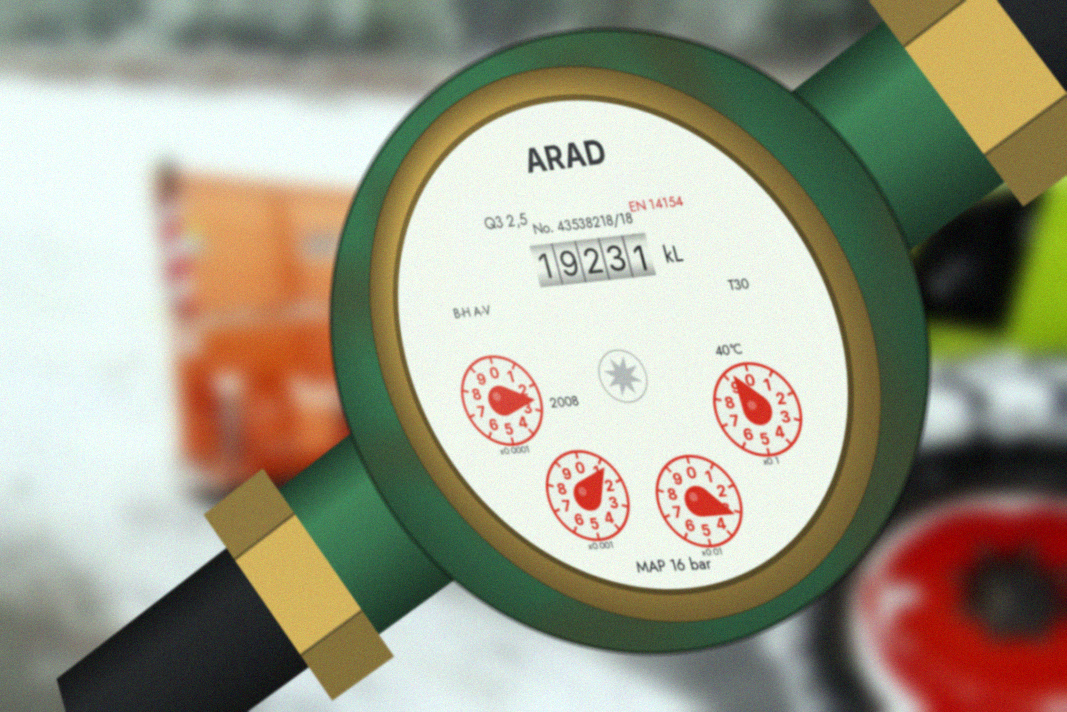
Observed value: {"value": 19230.9312, "unit": "kL"}
